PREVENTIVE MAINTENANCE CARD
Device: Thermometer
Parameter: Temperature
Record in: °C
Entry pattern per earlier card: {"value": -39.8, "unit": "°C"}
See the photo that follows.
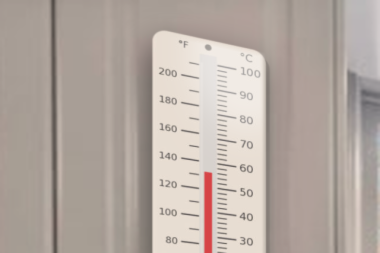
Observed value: {"value": 56, "unit": "°C"}
